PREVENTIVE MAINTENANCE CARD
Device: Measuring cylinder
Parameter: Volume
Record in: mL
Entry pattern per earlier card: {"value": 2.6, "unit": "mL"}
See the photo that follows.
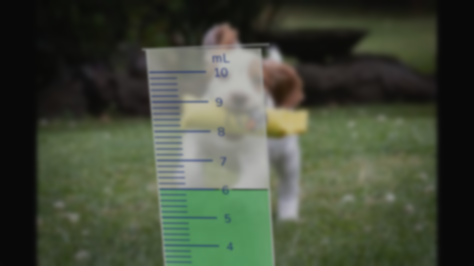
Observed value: {"value": 6, "unit": "mL"}
